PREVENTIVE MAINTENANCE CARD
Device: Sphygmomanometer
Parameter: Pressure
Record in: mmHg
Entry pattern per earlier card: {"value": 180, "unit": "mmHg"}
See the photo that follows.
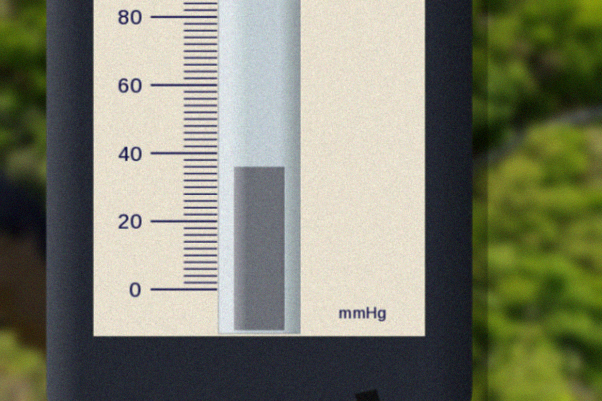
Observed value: {"value": 36, "unit": "mmHg"}
